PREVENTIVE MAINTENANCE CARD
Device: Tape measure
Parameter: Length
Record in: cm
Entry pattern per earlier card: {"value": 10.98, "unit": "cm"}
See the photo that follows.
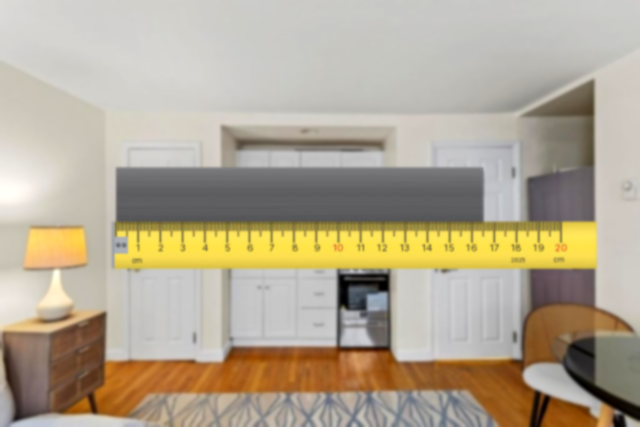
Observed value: {"value": 16.5, "unit": "cm"}
